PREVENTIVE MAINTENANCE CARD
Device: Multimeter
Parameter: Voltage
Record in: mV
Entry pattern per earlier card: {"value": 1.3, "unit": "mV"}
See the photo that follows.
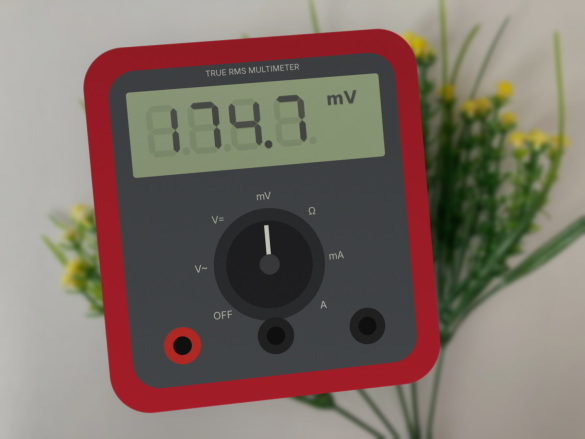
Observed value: {"value": 174.7, "unit": "mV"}
